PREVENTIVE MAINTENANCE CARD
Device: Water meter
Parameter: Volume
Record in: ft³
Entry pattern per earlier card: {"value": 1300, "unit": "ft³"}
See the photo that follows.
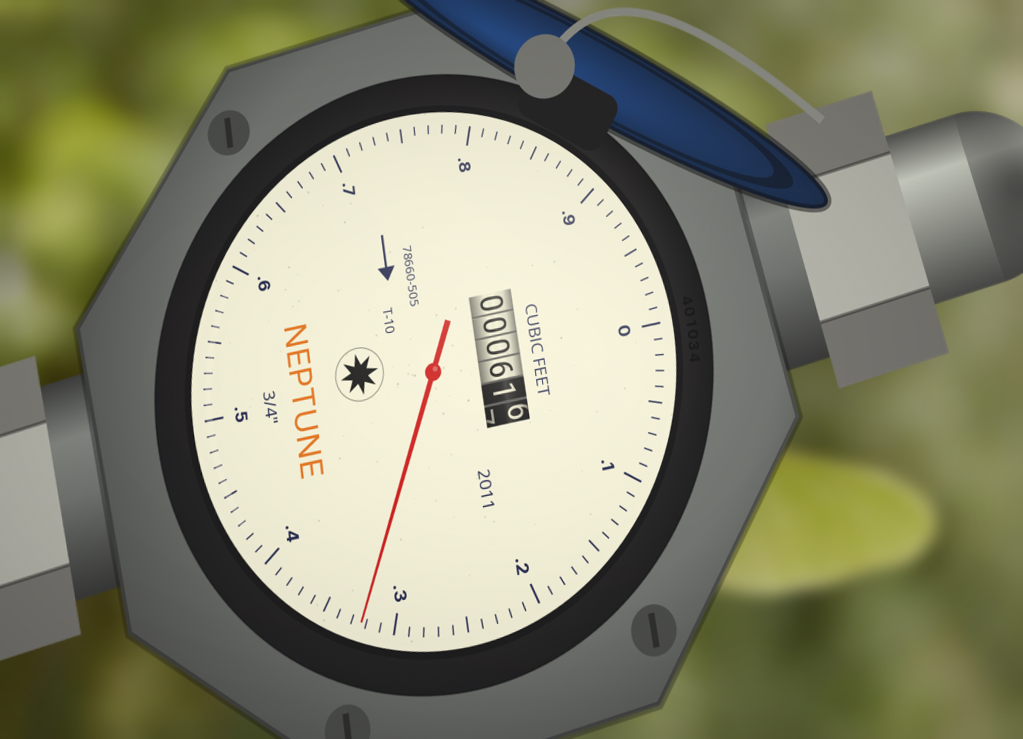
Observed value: {"value": 616.32, "unit": "ft³"}
